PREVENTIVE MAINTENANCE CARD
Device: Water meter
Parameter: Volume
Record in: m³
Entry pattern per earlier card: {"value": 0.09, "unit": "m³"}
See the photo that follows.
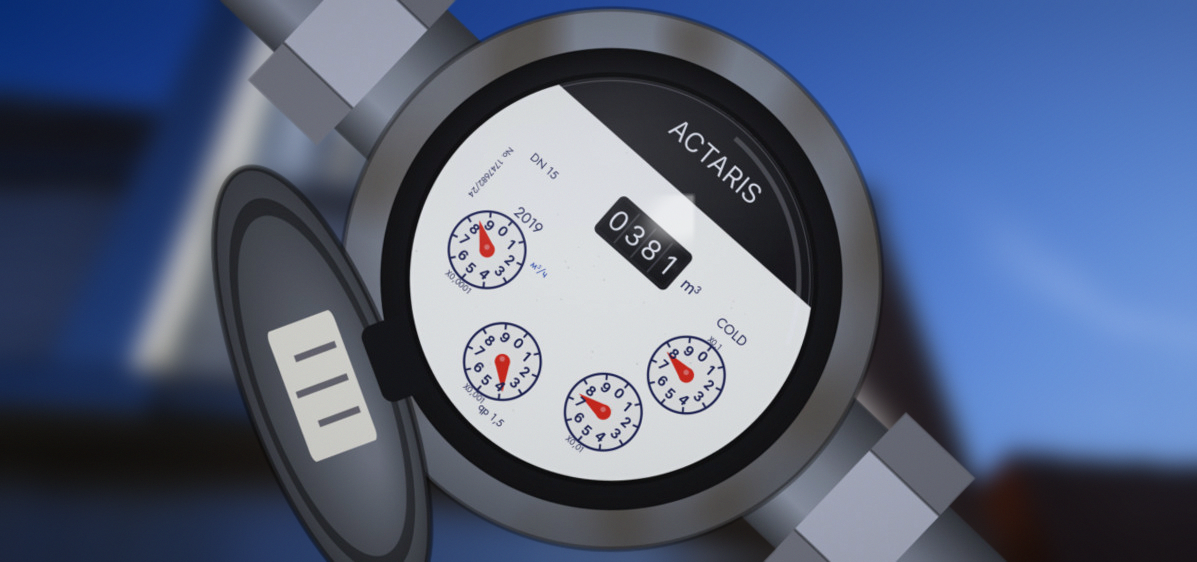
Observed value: {"value": 381.7738, "unit": "m³"}
